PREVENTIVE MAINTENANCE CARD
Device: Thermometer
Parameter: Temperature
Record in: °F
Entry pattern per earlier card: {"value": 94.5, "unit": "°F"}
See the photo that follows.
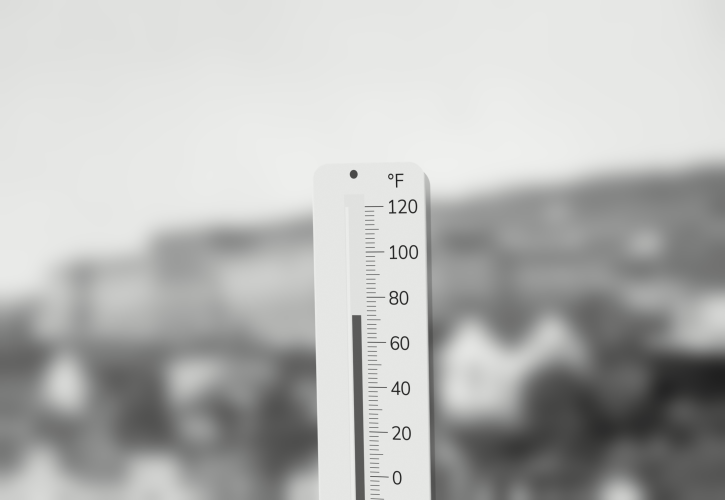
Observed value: {"value": 72, "unit": "°F"}
